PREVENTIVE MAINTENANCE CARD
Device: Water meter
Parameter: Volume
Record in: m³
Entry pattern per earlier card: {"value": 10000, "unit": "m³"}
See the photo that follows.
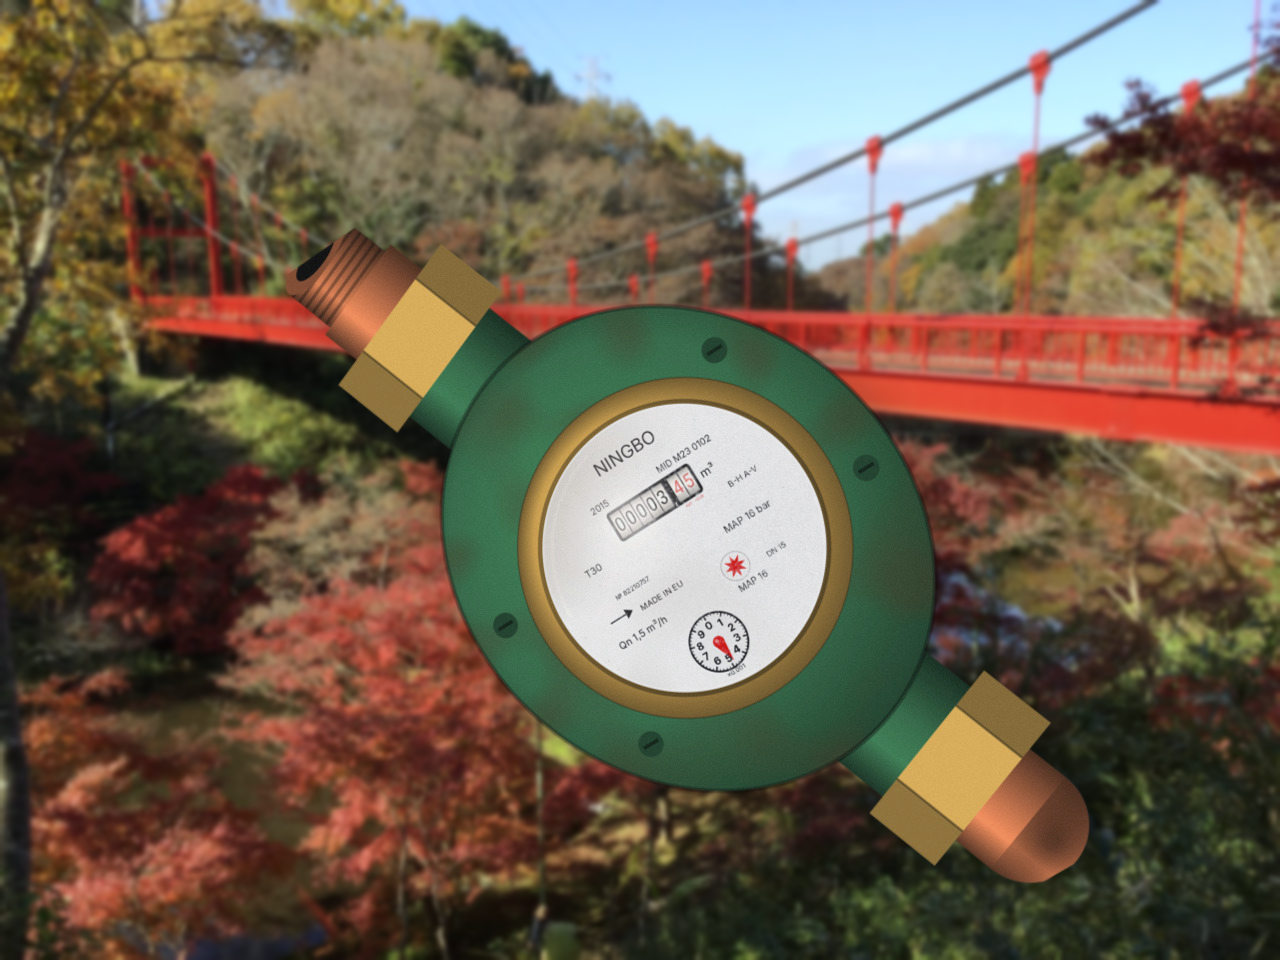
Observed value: {"value": 3.454, "unit": "m³"}
